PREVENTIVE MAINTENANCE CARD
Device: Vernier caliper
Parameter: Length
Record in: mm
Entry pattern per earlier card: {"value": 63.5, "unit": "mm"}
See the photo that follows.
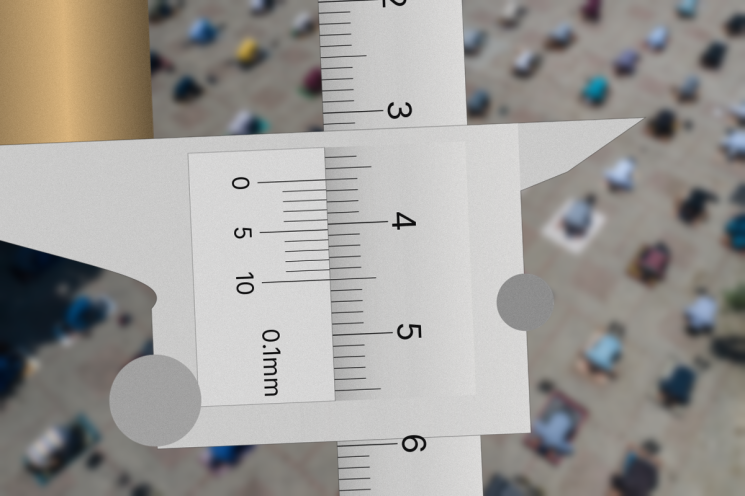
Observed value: {"value": 36.0, "unit": "mm"}
